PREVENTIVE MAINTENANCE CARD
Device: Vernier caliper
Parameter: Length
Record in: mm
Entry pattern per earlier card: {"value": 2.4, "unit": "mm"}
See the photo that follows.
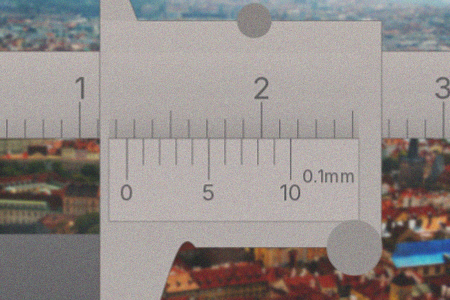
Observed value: {"value": 12.6, "unit": "mm"}
